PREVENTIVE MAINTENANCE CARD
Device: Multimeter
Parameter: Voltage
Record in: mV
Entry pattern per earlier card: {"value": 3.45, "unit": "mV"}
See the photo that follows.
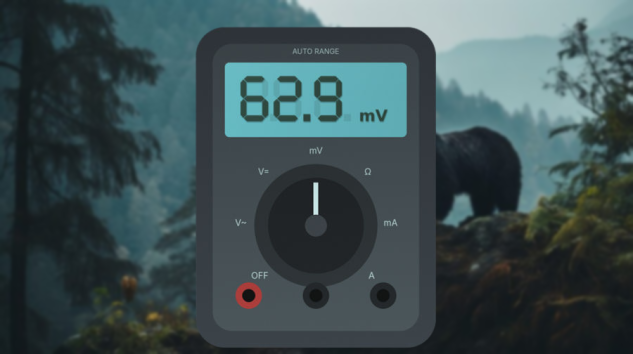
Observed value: {"value": 62.9, "unit": "mV"}
